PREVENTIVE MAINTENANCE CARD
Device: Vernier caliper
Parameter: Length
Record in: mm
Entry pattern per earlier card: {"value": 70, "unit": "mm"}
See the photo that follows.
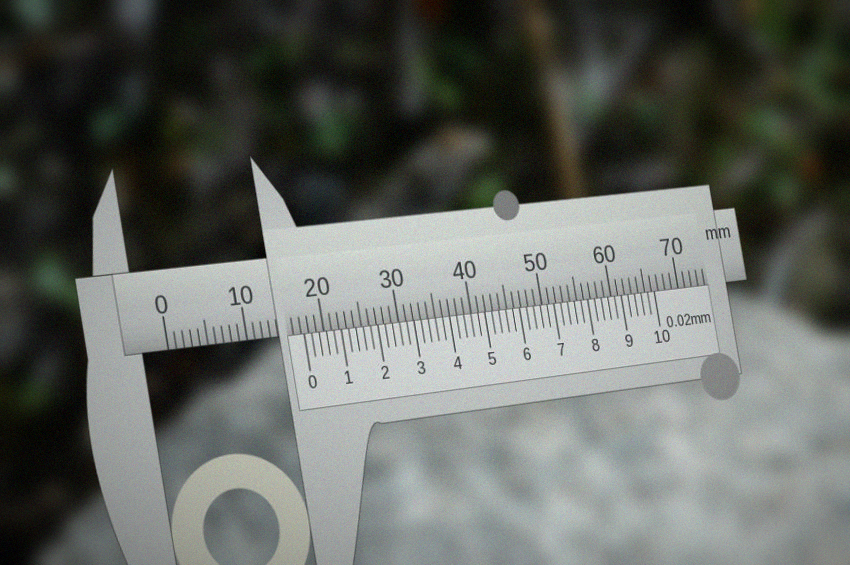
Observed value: {"value": 17.4, "unit": "mm"}
